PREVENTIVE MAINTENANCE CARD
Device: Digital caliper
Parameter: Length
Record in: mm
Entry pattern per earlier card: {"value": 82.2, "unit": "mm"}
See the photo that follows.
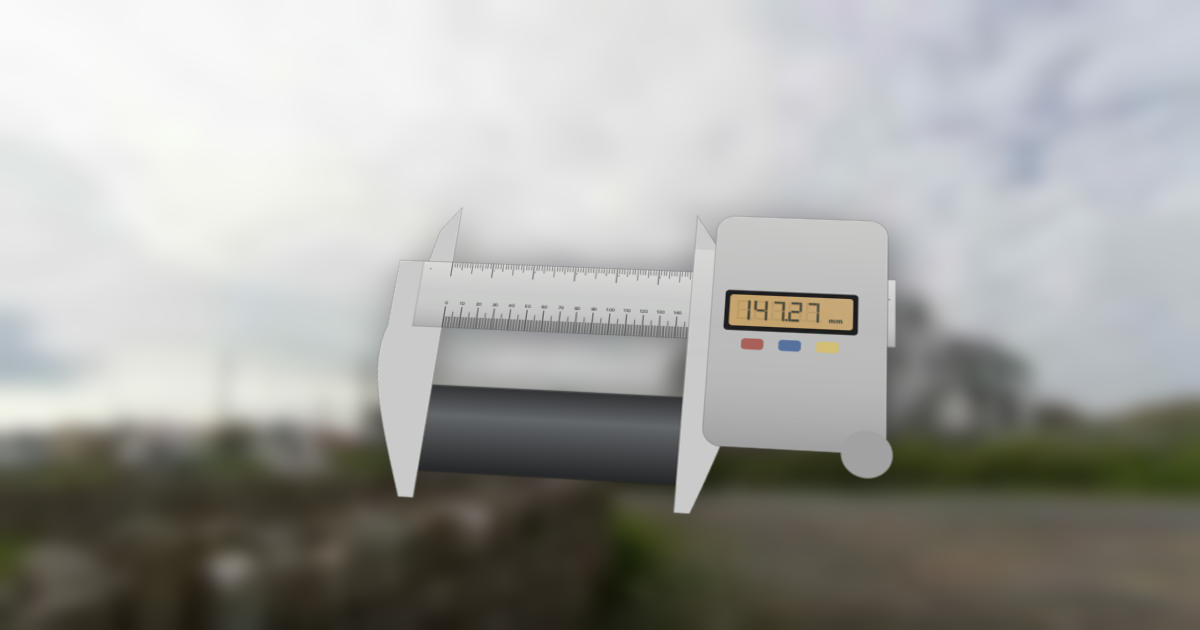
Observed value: {"value": 147.27, "unit": "mm"}
